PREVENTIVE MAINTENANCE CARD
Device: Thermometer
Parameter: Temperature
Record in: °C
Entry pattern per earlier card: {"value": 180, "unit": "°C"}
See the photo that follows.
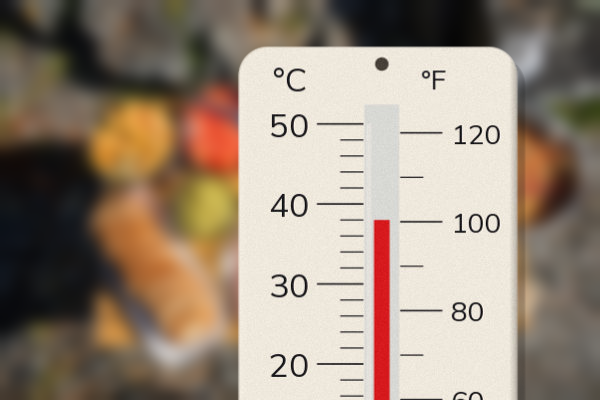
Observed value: {"value": 38, "unit": "°C"}
